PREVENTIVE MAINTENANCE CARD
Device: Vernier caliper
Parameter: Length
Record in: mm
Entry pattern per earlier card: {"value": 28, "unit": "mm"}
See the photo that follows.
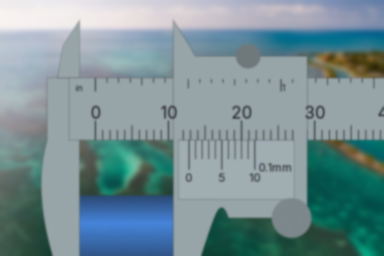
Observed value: {"value": 12.8, "unit": "mm"}
